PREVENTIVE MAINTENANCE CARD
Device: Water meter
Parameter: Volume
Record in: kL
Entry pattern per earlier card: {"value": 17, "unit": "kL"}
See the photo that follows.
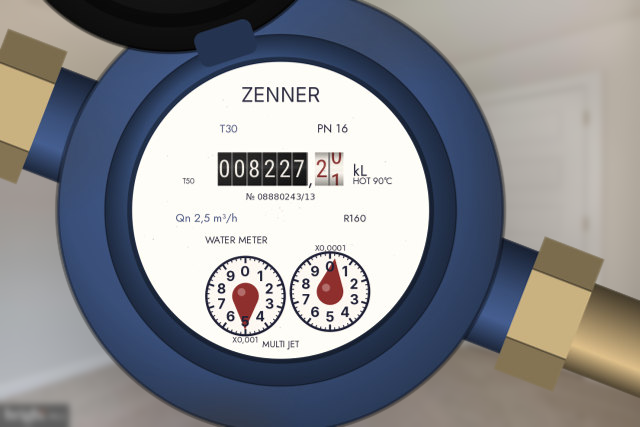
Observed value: {"value": 8227.2050, "unit": "kL"}
